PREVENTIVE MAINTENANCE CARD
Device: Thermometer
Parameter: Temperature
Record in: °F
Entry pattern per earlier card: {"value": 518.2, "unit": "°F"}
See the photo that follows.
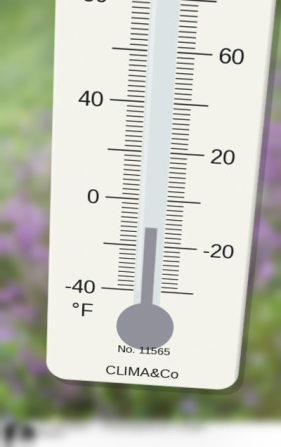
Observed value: {"value": -12, "unit": "°F"}
